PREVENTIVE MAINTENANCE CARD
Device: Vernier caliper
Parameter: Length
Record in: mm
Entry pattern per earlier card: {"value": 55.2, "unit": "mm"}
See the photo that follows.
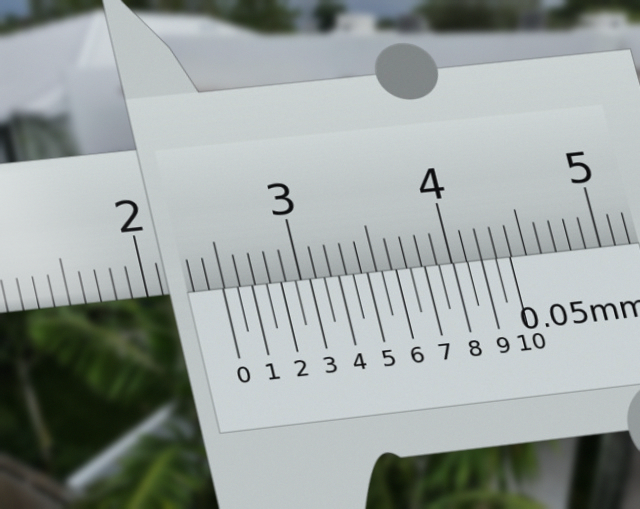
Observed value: {"value": 24.9, "unit": "mm"}
